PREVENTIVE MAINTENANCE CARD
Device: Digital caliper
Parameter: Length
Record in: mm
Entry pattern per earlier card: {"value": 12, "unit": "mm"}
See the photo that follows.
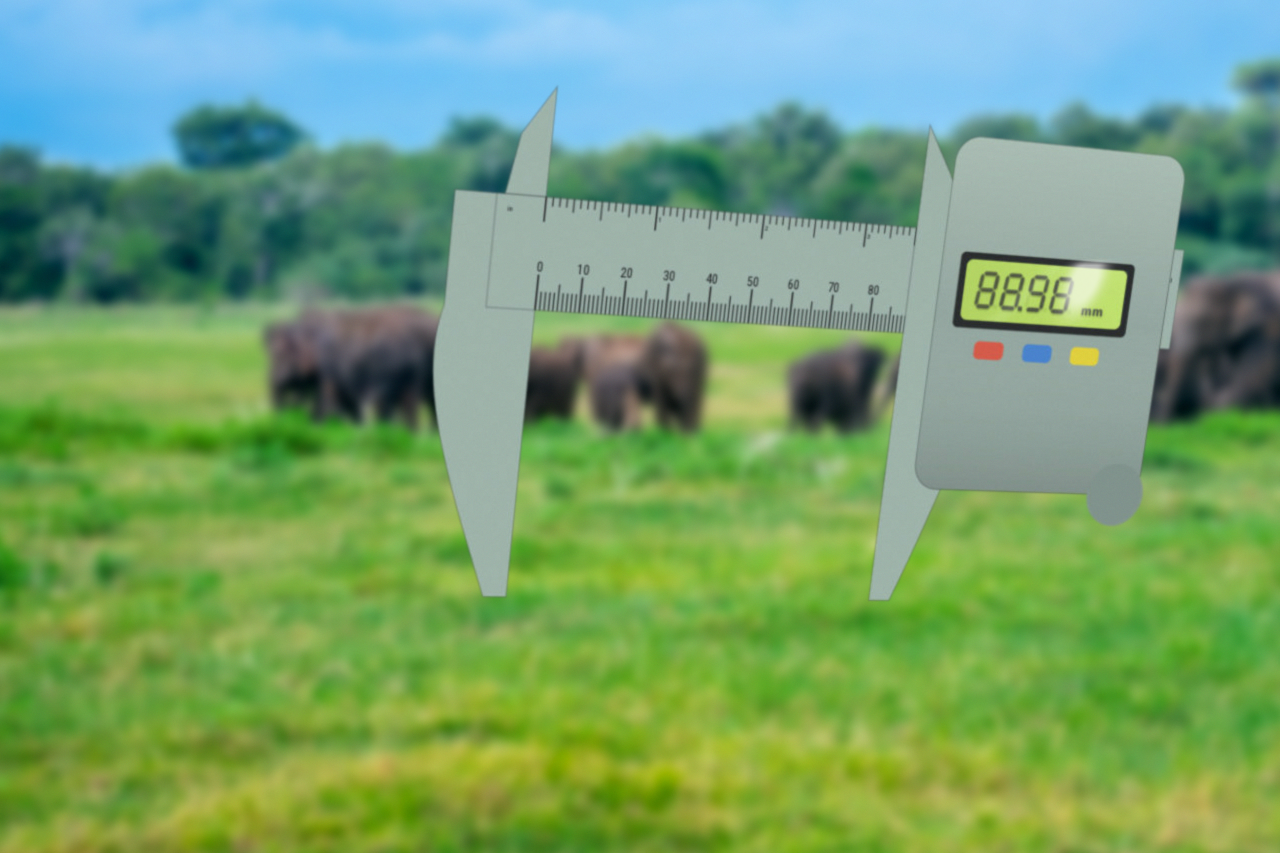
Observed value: {"value": 88.98, "unit": "mm"}
